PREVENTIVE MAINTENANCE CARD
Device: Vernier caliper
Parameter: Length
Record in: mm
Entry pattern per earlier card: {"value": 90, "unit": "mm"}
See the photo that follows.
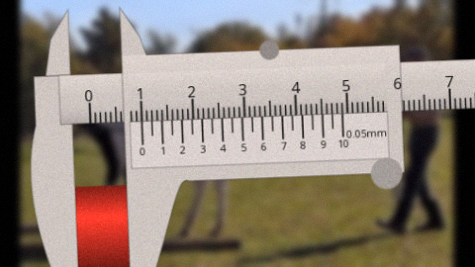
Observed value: {"value": 10.0, "unit": "mm"}
